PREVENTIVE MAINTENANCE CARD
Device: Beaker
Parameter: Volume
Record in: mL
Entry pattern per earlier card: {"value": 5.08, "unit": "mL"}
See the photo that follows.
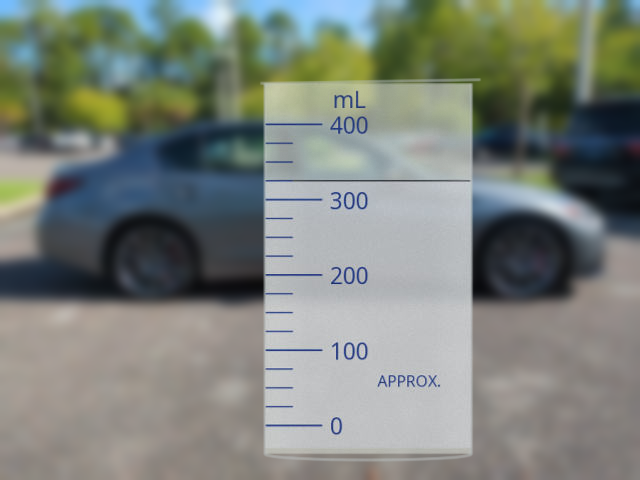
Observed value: {"value": 325, "unit": "mL"}
